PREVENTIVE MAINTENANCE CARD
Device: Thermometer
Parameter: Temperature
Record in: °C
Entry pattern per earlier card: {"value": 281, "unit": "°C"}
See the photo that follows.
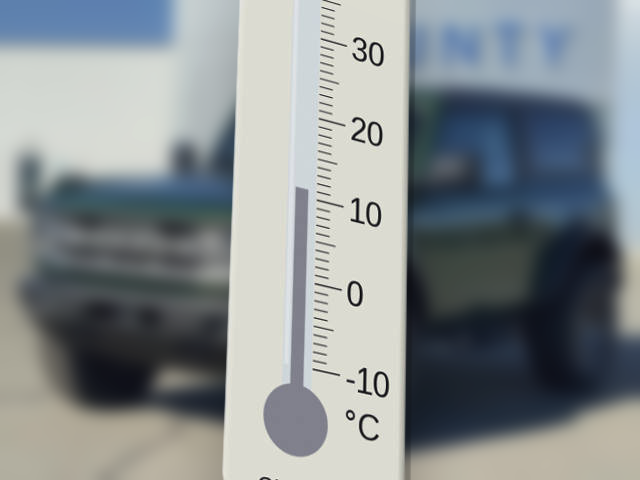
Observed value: {"value": 11, "unit": "°C"}
